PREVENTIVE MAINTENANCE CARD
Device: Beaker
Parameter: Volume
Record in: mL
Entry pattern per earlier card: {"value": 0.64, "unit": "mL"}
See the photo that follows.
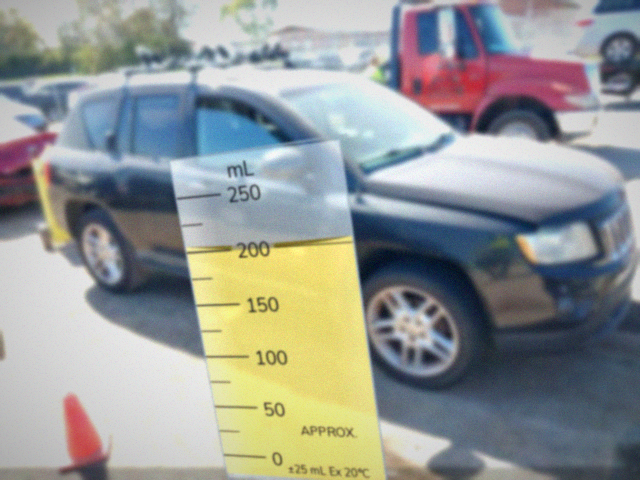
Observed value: {"value": 200, "unit": "mL"}
